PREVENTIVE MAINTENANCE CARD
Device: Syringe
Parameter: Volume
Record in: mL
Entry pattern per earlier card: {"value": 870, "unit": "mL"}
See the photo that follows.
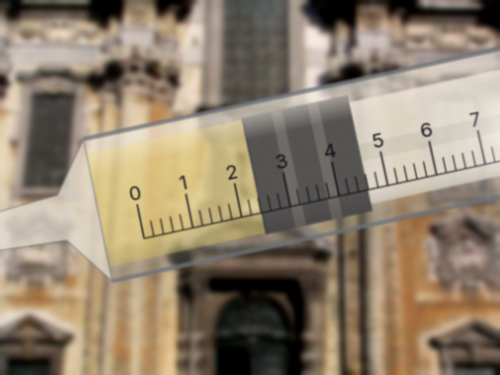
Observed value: {"value": 2.4, "unit": "mL"}
